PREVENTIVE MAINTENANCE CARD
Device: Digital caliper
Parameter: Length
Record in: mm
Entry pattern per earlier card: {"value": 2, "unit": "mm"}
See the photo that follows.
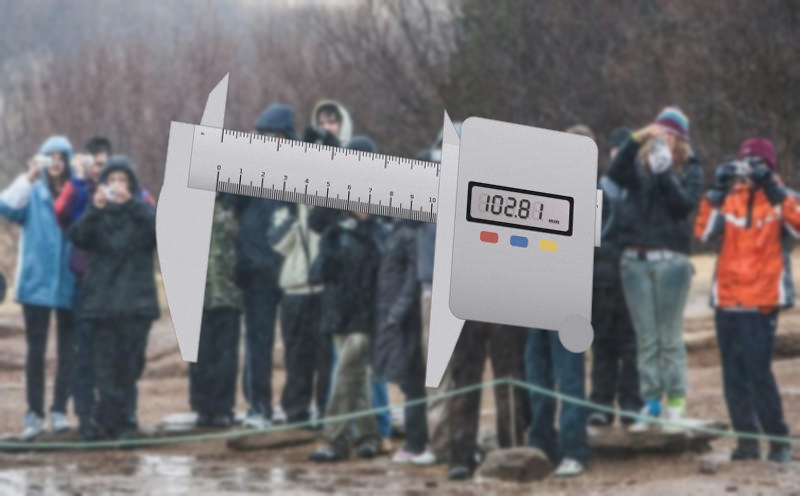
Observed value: {"value": 102.81, "unit": "mm"}
